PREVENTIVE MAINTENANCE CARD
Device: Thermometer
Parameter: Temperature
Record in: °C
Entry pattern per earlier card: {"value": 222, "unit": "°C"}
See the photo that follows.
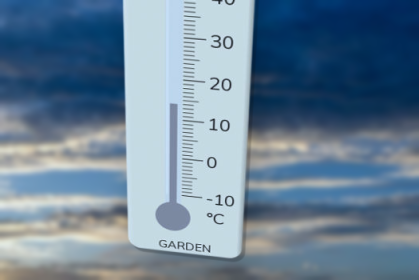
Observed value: {"value": 14, "unit": "°C"}
